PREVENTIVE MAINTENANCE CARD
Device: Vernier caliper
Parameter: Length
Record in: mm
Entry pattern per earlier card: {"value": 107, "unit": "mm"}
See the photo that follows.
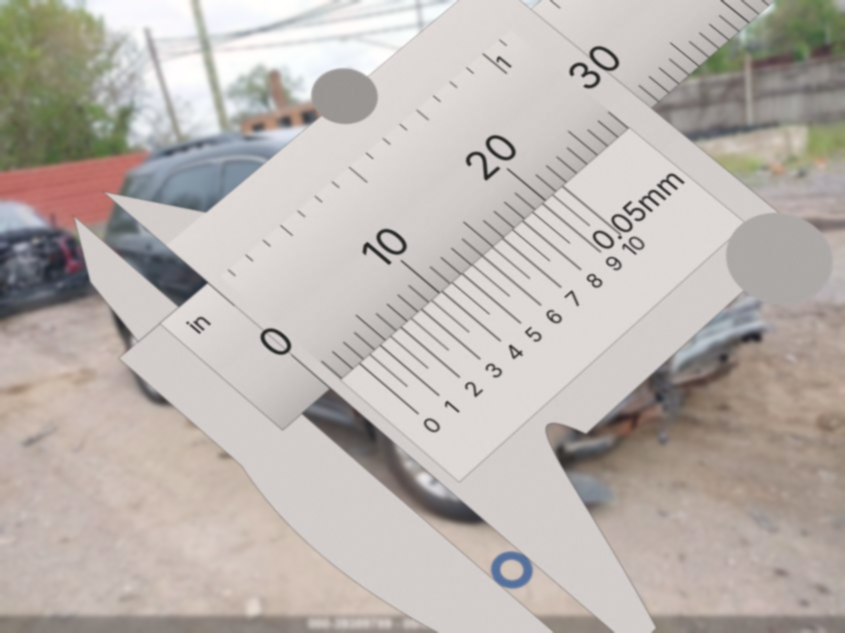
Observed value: {"value": 2.6, "unit": "mm"}
